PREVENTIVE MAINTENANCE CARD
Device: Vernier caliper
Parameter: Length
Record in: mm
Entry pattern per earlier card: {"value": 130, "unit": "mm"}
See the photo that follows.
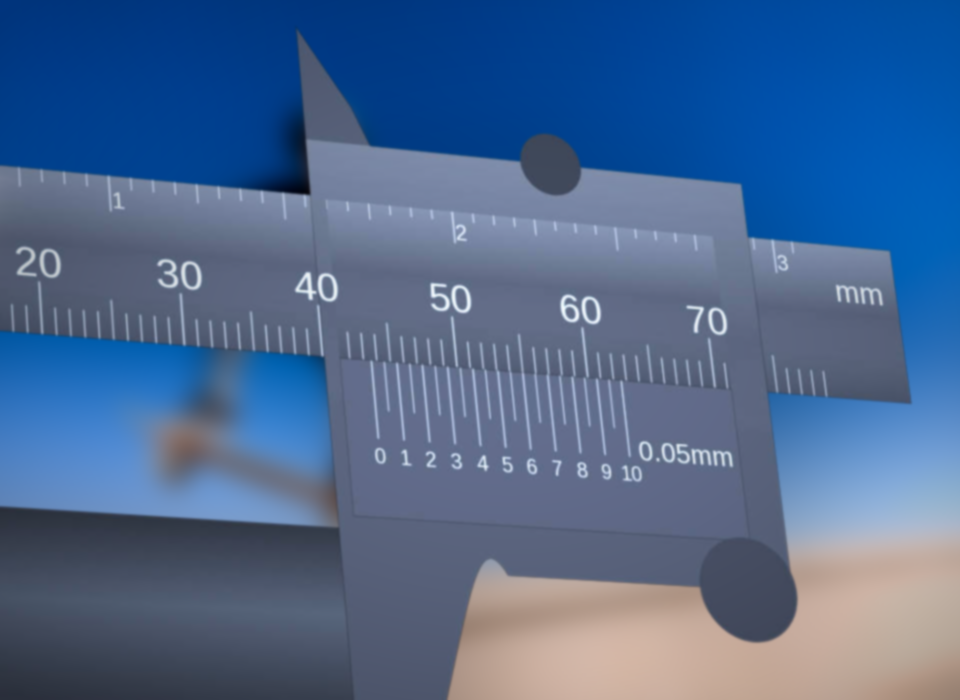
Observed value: {"value": 43.6, "unit": "mm"}
